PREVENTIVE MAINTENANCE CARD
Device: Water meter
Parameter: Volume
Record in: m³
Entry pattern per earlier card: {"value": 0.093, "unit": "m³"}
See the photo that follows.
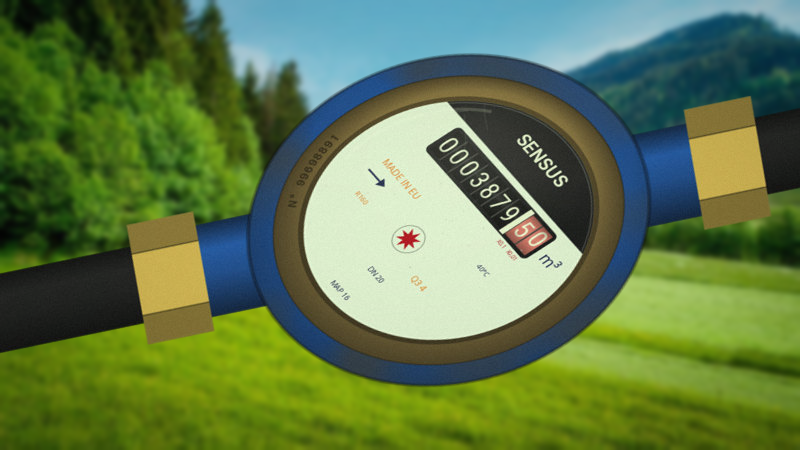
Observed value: {"value": 3879.50, "unit": "m³"}
